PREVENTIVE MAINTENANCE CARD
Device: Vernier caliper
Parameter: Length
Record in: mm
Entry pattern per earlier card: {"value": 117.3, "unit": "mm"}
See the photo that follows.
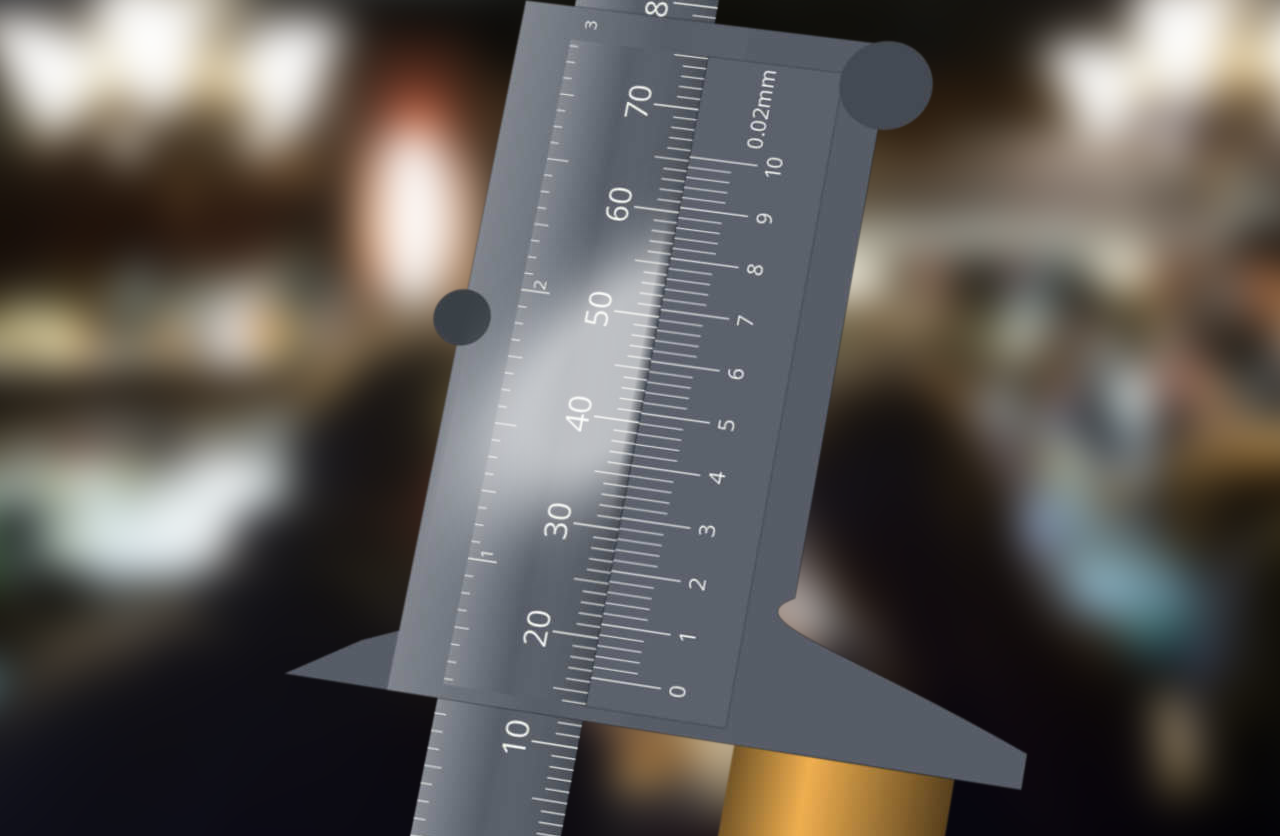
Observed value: {"value": 16.4, "unit": "mm"}
